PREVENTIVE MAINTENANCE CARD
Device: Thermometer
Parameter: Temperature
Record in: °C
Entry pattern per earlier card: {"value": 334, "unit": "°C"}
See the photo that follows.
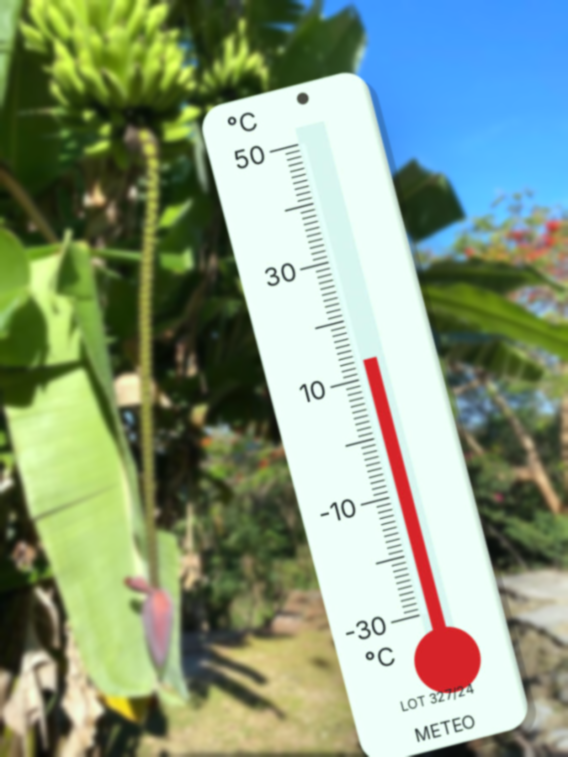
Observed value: {"value": 13, "unit": "°C"}
